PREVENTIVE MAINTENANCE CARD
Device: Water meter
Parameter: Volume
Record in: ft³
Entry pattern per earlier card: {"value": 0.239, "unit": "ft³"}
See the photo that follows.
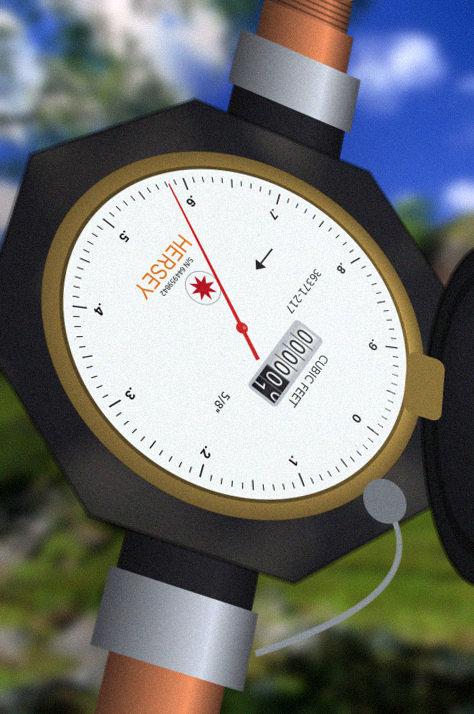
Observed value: {"value": 0.58, "unit": "ft³"}
